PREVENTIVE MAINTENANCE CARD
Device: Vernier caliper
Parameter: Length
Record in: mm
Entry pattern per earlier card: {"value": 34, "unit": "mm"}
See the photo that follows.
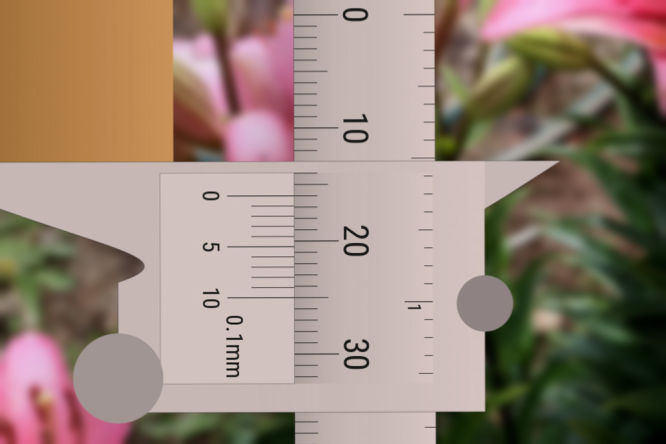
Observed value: {"value": 16.0, "unit": "mm"}
